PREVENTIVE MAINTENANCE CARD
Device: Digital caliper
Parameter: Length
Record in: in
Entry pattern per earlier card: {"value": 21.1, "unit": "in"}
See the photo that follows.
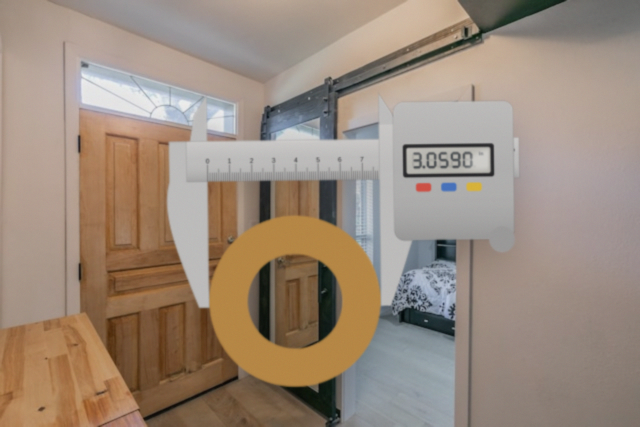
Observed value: {"value": 3.0590, "unit": "in"}
